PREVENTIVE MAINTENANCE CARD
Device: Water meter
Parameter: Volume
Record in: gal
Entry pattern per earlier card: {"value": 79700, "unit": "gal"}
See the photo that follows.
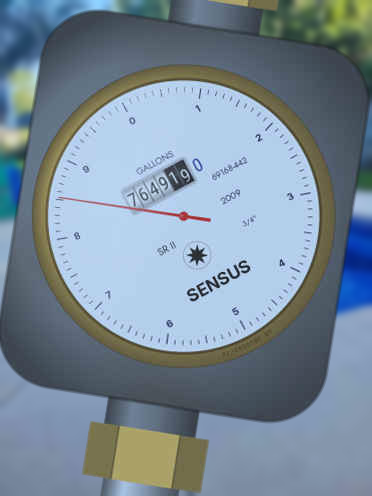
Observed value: {"value": 7649188.5, "unit": "gal"}
